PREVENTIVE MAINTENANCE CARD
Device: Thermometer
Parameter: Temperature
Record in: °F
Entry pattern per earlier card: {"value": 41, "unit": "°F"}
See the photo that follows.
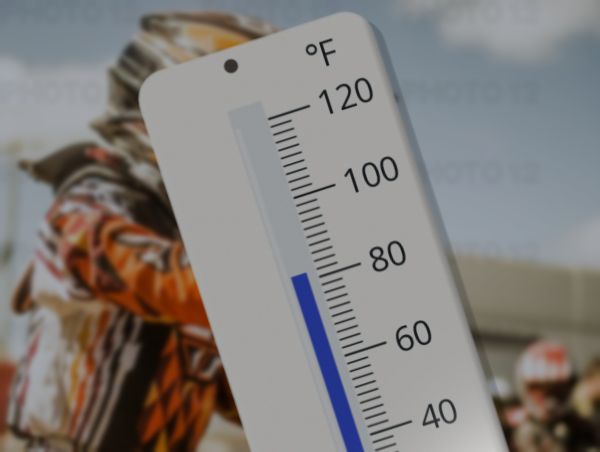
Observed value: {"value": 82, "unit": "°F"}
